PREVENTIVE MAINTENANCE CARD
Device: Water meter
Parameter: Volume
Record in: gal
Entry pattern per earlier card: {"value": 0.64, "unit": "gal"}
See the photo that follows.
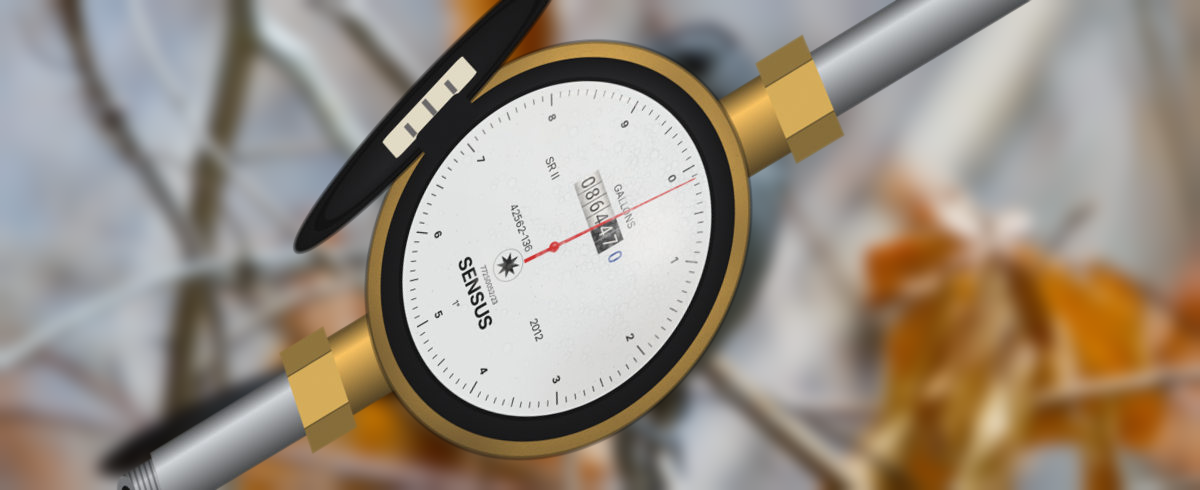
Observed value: {"value": 864470.1, "unit": "gal"}
